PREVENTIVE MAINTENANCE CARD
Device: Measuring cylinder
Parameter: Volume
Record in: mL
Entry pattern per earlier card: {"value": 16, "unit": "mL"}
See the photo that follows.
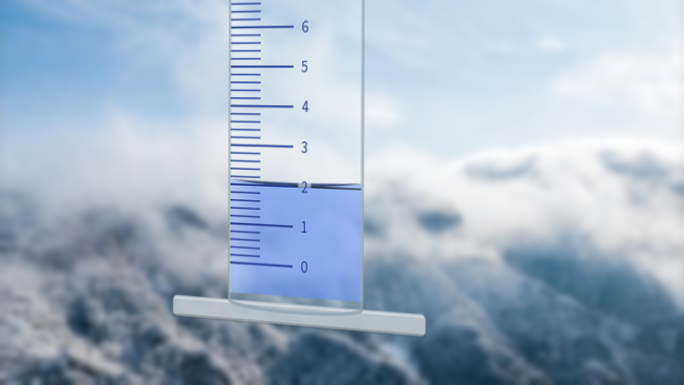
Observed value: {"value": 2, "unit": "mL"}
